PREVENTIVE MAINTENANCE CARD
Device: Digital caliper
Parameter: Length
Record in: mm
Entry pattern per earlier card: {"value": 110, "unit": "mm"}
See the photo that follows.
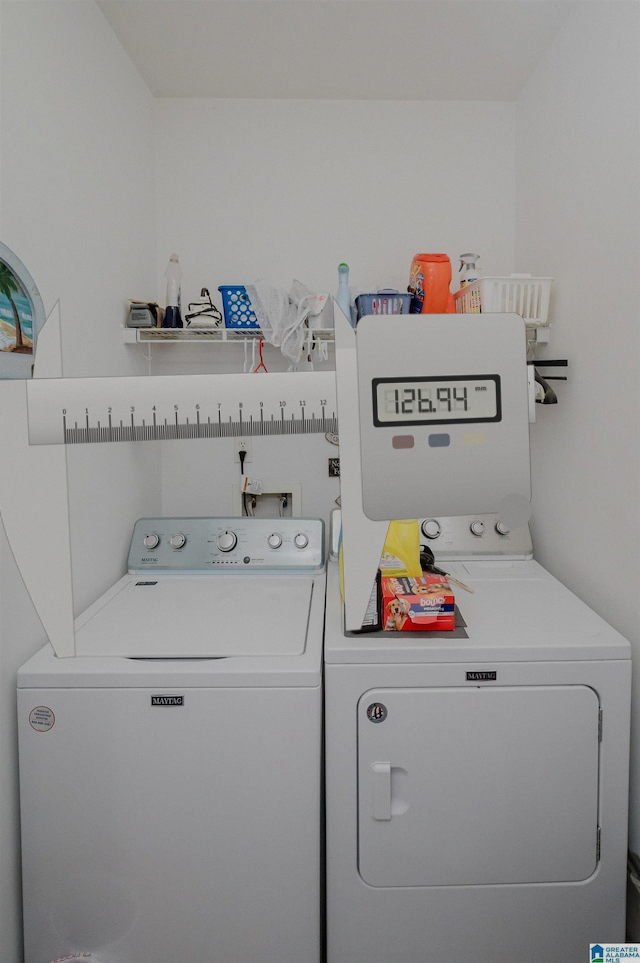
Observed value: {"value": 126.94, "unit": "mm"}
